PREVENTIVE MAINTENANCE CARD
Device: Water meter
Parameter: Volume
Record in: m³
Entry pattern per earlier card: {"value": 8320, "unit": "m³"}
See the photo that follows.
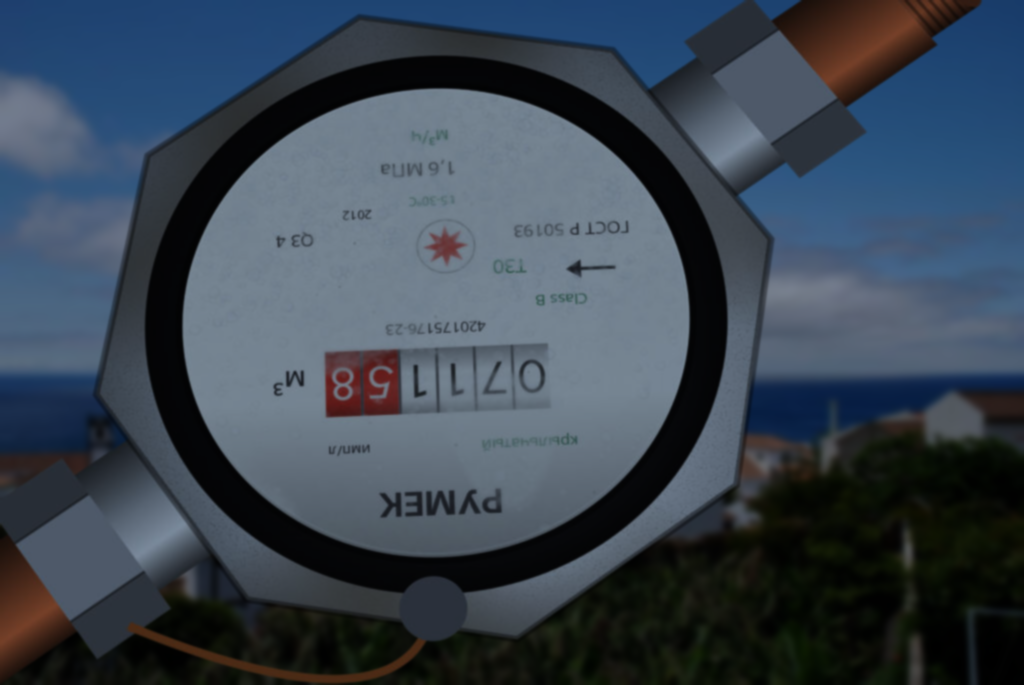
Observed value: {"value": 711.58, "unit": "m³"}
